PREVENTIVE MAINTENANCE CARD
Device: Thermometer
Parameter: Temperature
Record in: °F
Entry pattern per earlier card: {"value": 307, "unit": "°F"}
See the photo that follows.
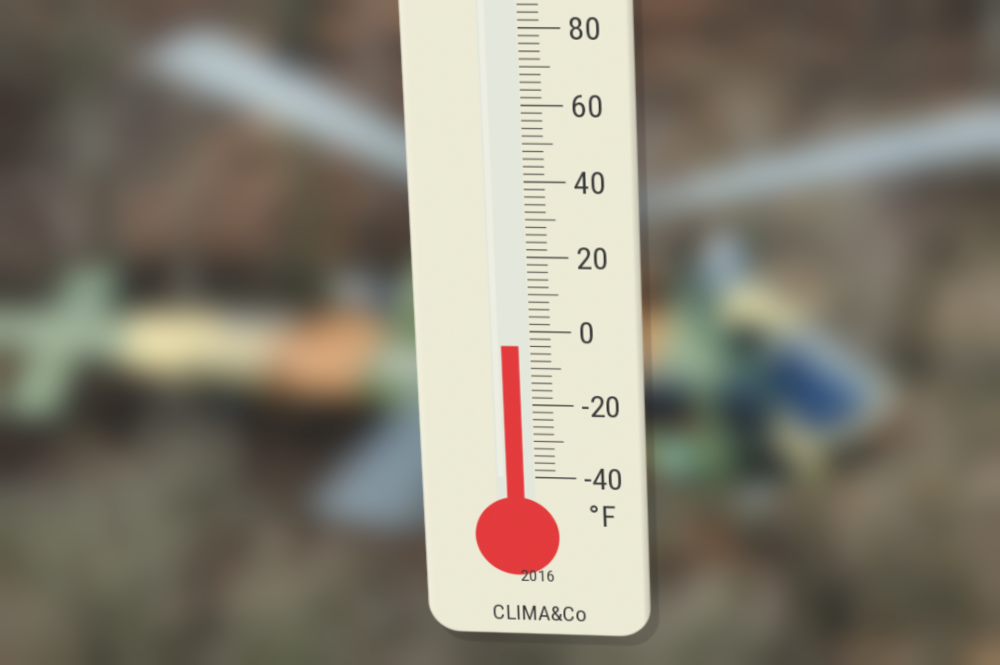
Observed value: {"value": -4, "unit": "°F"}
